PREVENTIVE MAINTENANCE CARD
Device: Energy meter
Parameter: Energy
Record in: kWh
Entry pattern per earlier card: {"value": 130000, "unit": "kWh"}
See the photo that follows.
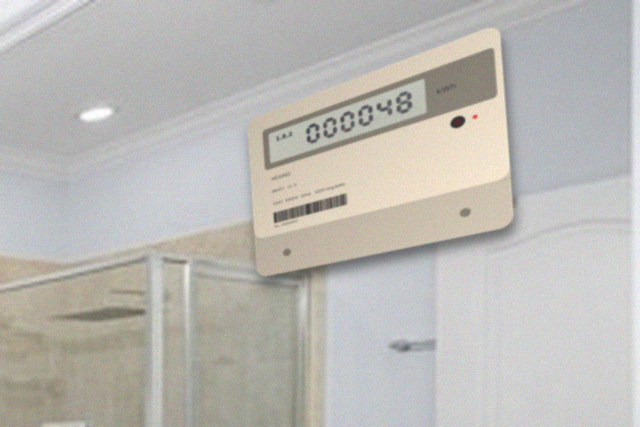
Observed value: {"value": 48, "unit": "kWh"}
